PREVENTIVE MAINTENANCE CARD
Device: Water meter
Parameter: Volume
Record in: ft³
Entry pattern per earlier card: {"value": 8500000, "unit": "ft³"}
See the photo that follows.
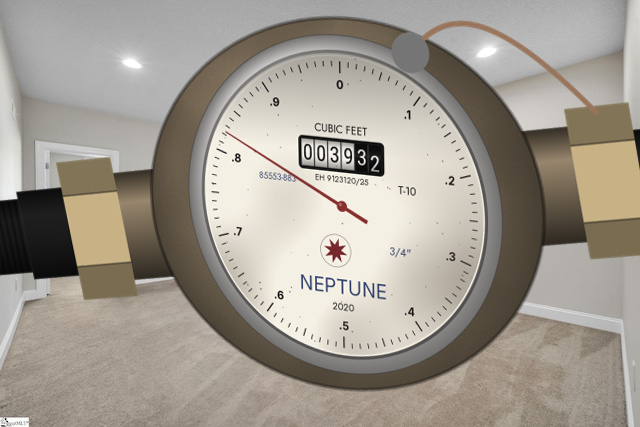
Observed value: {"value": 3931.82, "unit": "ft³"}
